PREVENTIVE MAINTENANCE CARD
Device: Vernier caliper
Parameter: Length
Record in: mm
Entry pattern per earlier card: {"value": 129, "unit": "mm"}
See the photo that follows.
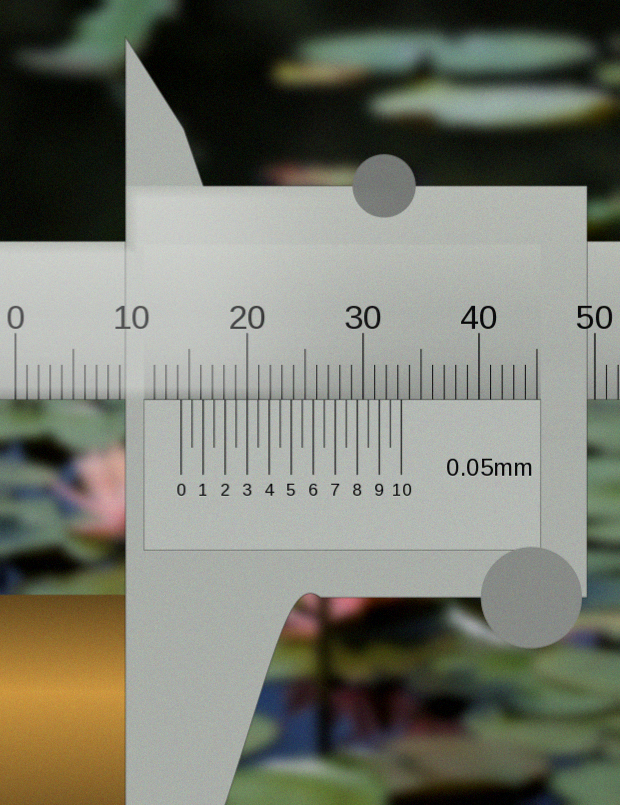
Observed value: {"value": 14.3, "unit": "mm"}
